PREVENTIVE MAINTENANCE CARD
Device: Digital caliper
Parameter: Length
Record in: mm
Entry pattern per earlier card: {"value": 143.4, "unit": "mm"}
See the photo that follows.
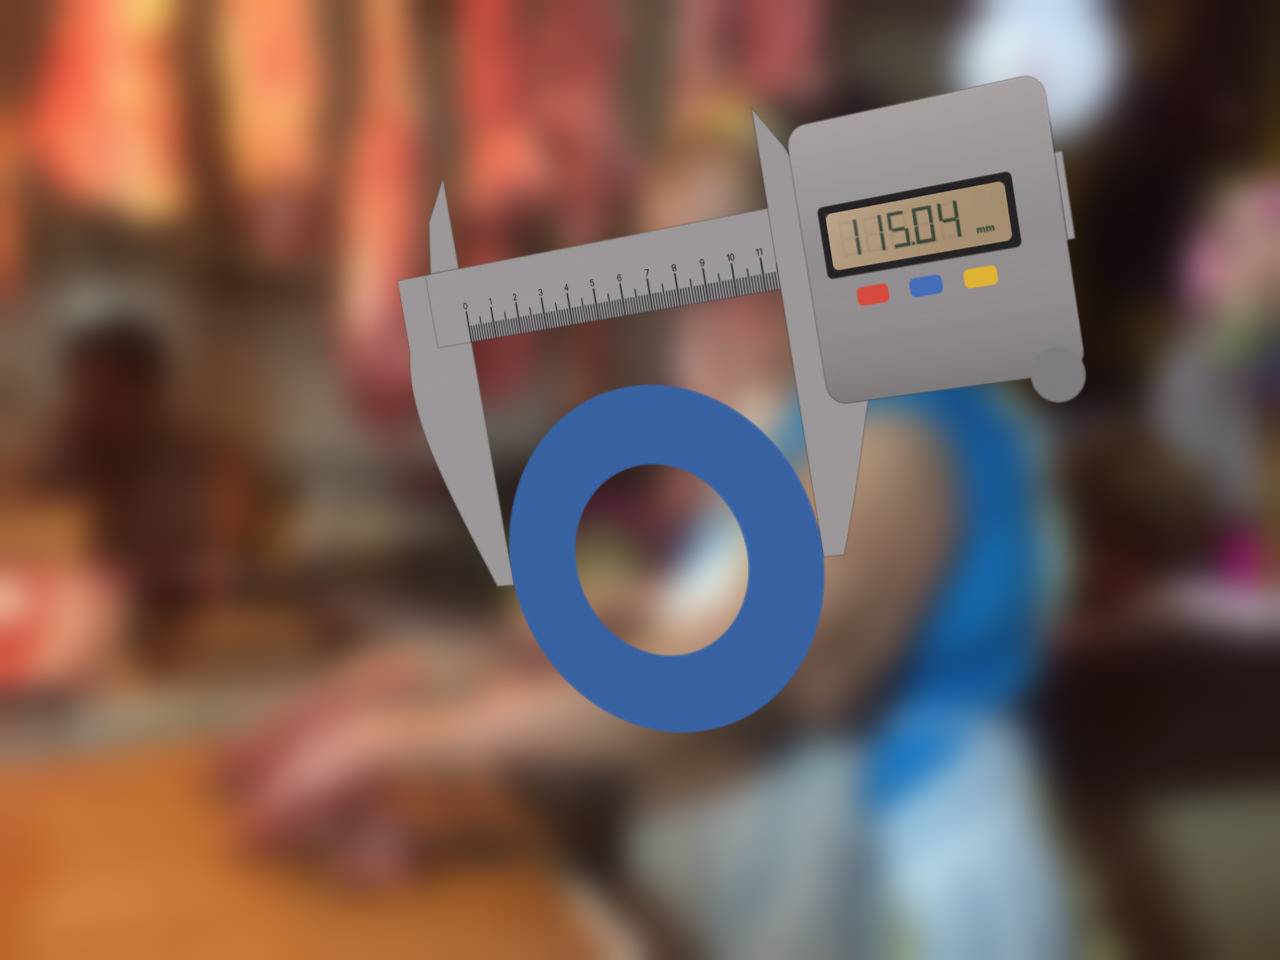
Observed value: {"value": 115.04, "unit": "mm"}
